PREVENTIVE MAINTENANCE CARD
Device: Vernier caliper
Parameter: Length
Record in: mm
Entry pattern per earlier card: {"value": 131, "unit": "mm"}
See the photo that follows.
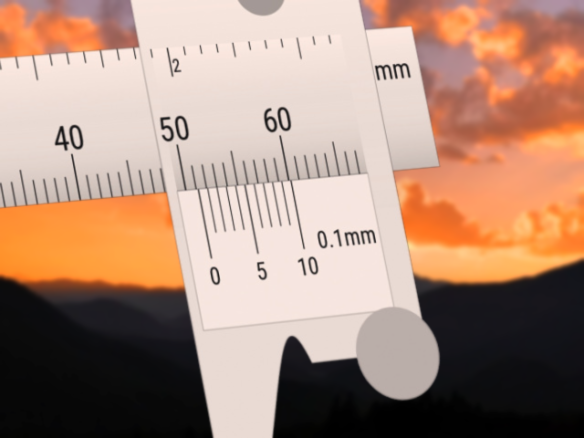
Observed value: {"value": 51.2, "unit": "mm"}
